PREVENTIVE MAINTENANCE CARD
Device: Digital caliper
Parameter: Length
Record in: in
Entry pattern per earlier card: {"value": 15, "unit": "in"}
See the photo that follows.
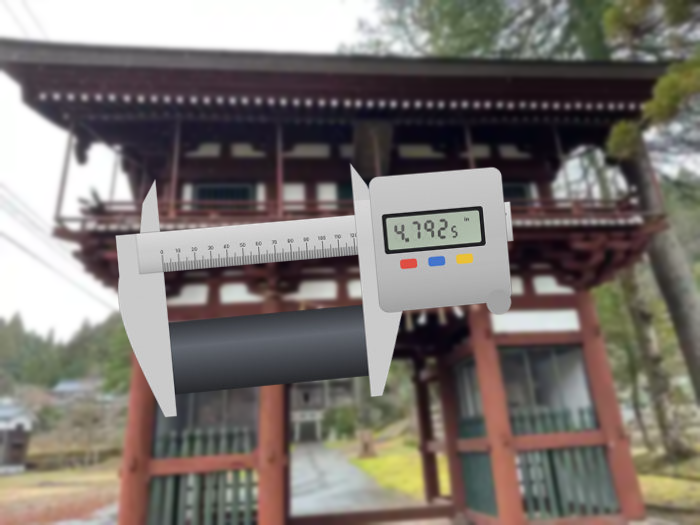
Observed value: {"value": 4.7925, "unit": "in"}
